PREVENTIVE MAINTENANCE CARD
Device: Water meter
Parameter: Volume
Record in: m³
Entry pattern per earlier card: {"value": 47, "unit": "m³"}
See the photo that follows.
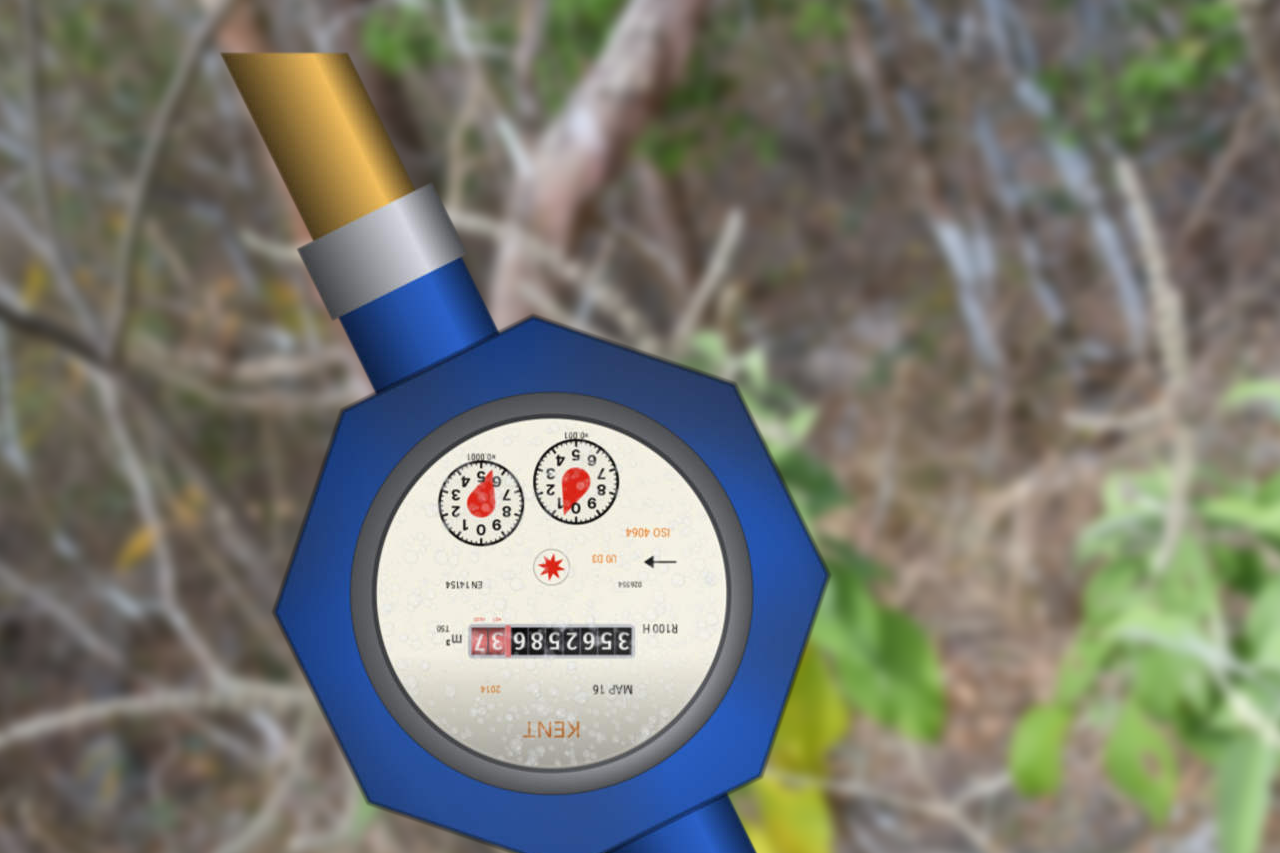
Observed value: {"value": 3562586.3705, "unit": "m³"}
